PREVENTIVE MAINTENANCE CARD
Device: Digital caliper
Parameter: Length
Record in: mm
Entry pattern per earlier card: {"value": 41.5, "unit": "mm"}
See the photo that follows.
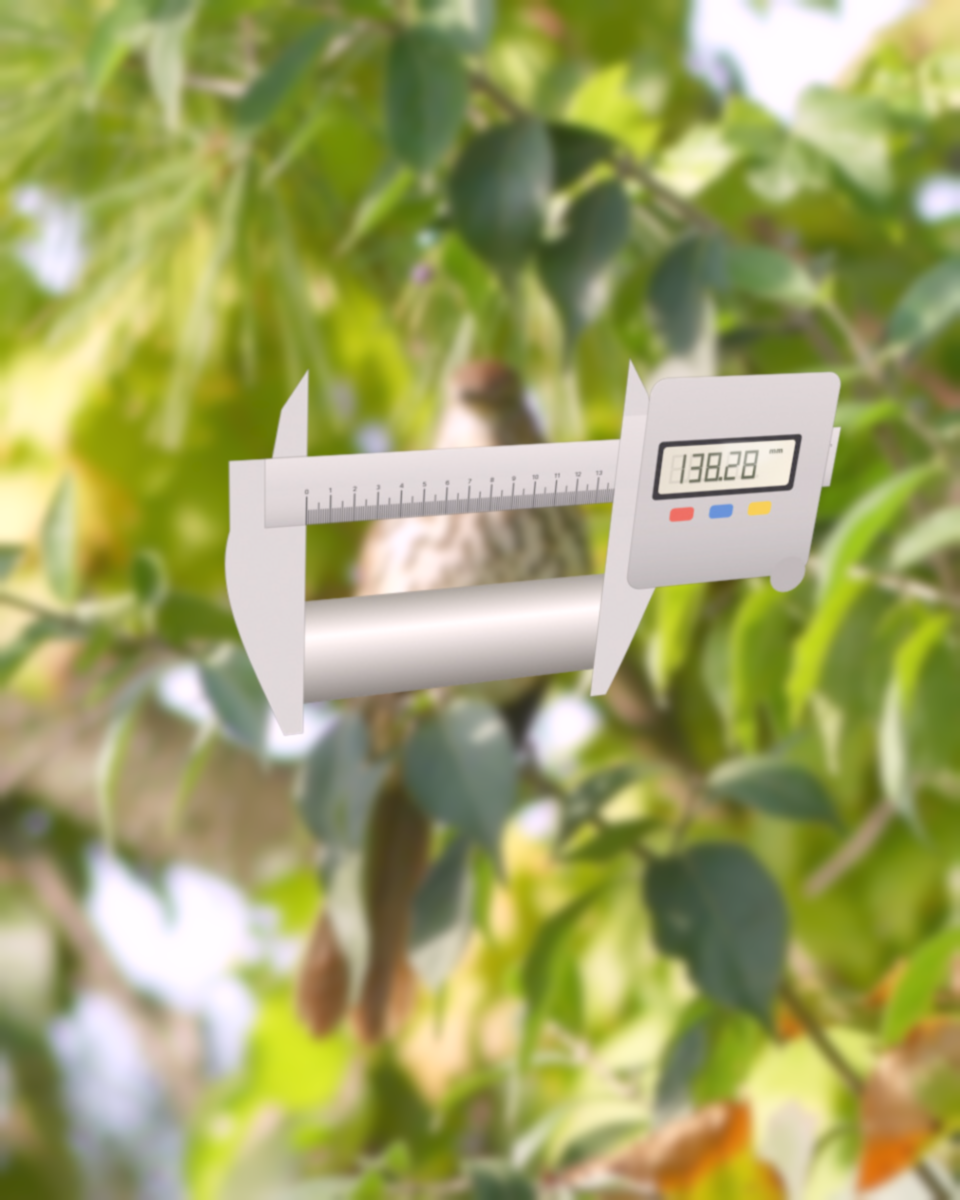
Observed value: {"value": 138.28, "unit": "mm"}
